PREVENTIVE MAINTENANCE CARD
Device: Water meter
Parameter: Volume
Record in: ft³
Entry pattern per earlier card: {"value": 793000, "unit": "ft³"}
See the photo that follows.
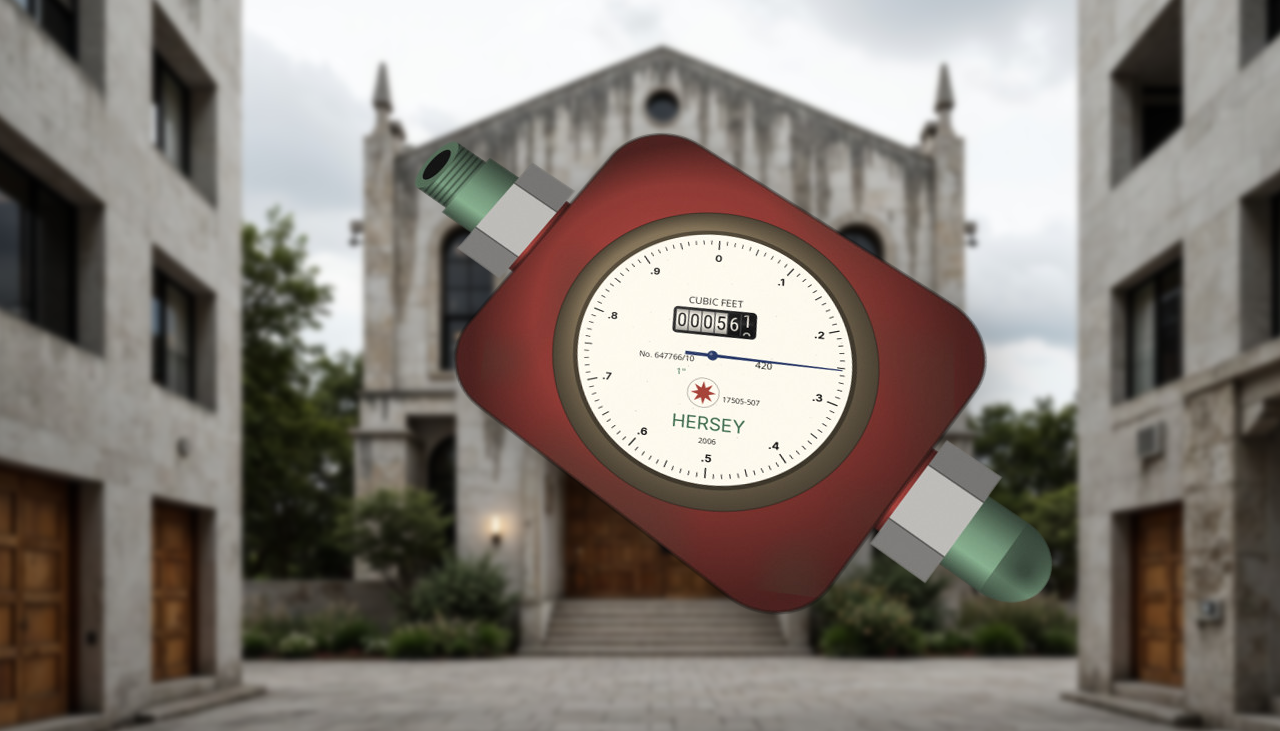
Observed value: {"value": 561.25, "unit": "ft³"}
